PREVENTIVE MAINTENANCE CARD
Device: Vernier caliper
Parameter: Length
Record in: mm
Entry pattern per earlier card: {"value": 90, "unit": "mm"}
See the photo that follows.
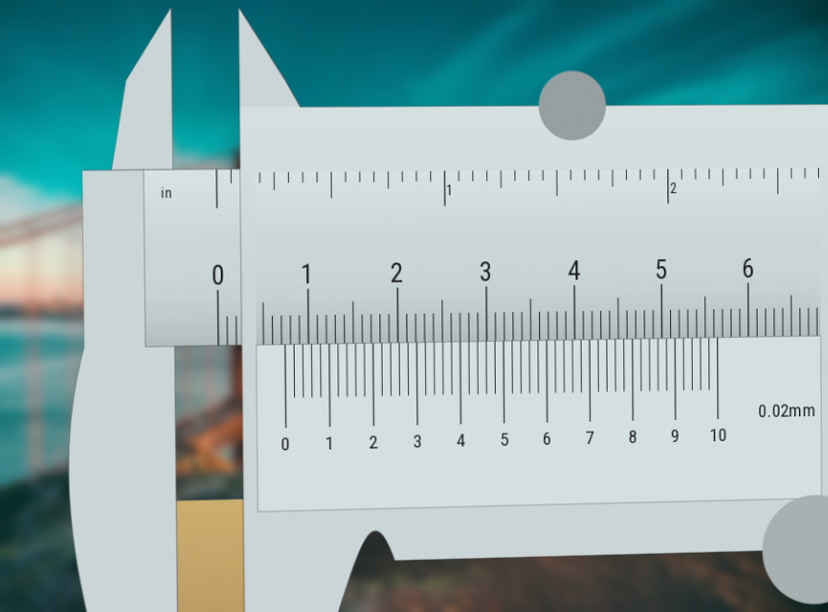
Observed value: {"value": 7.4, "unit": "mm"}
